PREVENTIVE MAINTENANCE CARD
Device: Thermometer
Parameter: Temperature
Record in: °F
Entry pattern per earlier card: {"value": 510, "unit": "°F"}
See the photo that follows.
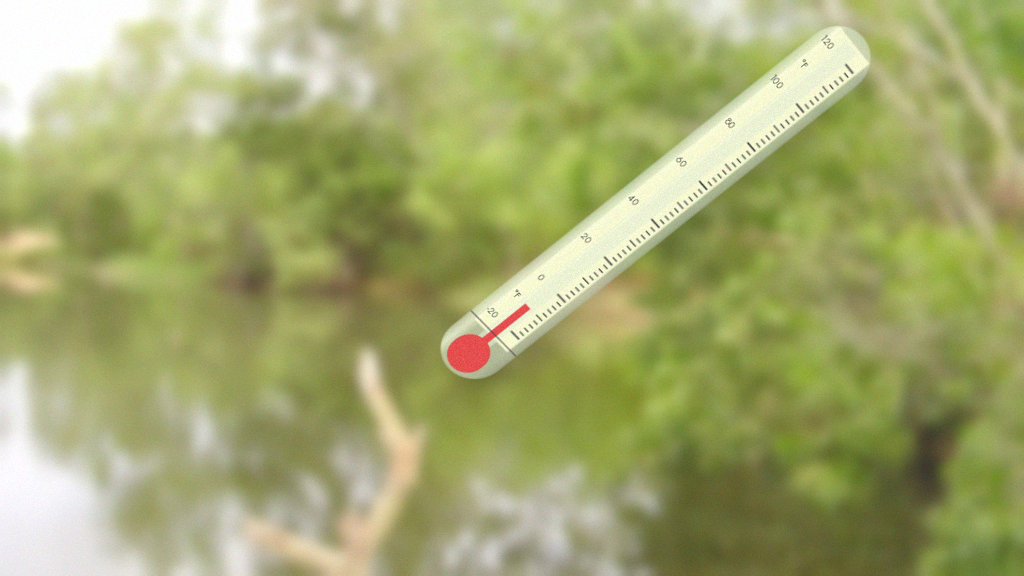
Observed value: {"value": -10, "unit": "°F"}
